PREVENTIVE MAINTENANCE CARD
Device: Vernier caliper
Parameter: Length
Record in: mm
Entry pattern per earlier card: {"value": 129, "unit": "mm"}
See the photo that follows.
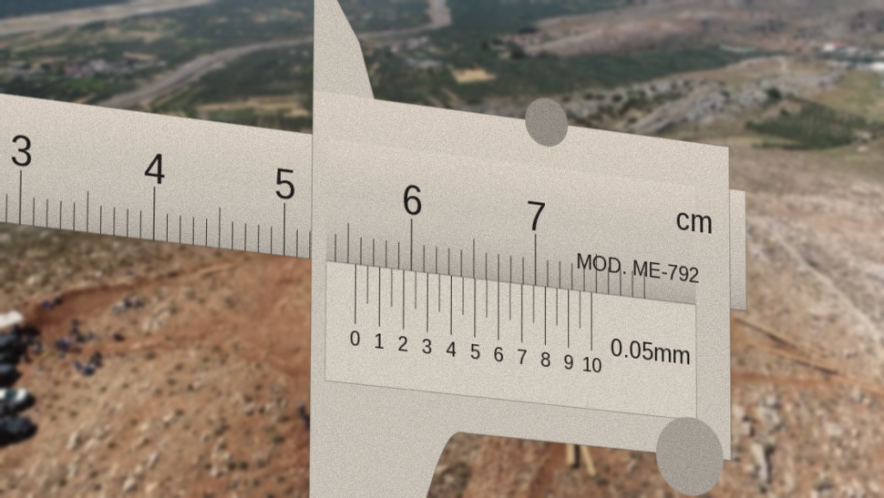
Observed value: {"value": 55.6, "unit": "mm"}
